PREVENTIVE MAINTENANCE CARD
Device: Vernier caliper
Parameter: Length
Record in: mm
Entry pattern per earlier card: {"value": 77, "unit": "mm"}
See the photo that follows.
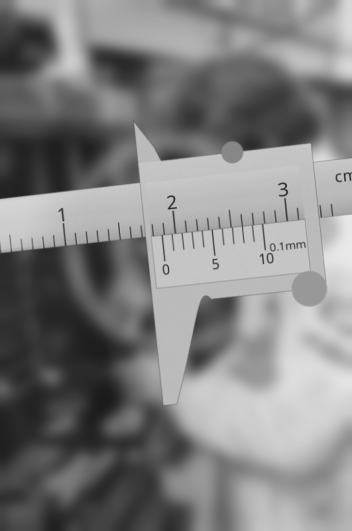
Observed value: {"value": 18.8, "unit": "mm"}
